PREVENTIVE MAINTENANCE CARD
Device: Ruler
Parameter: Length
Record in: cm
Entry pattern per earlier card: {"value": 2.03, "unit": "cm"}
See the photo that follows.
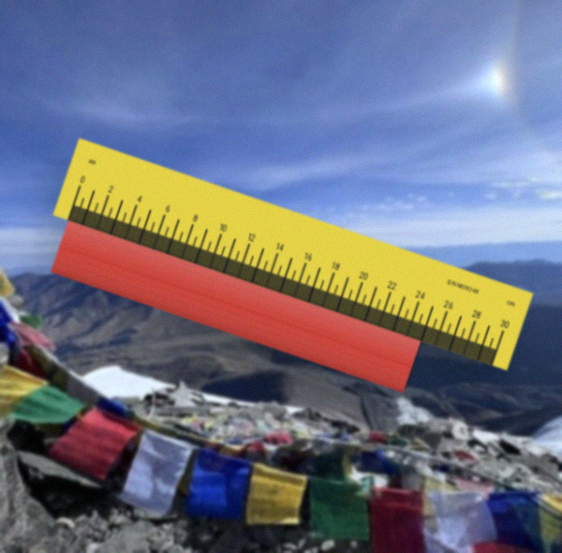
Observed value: {"value": 25, "unit": "cm"}
